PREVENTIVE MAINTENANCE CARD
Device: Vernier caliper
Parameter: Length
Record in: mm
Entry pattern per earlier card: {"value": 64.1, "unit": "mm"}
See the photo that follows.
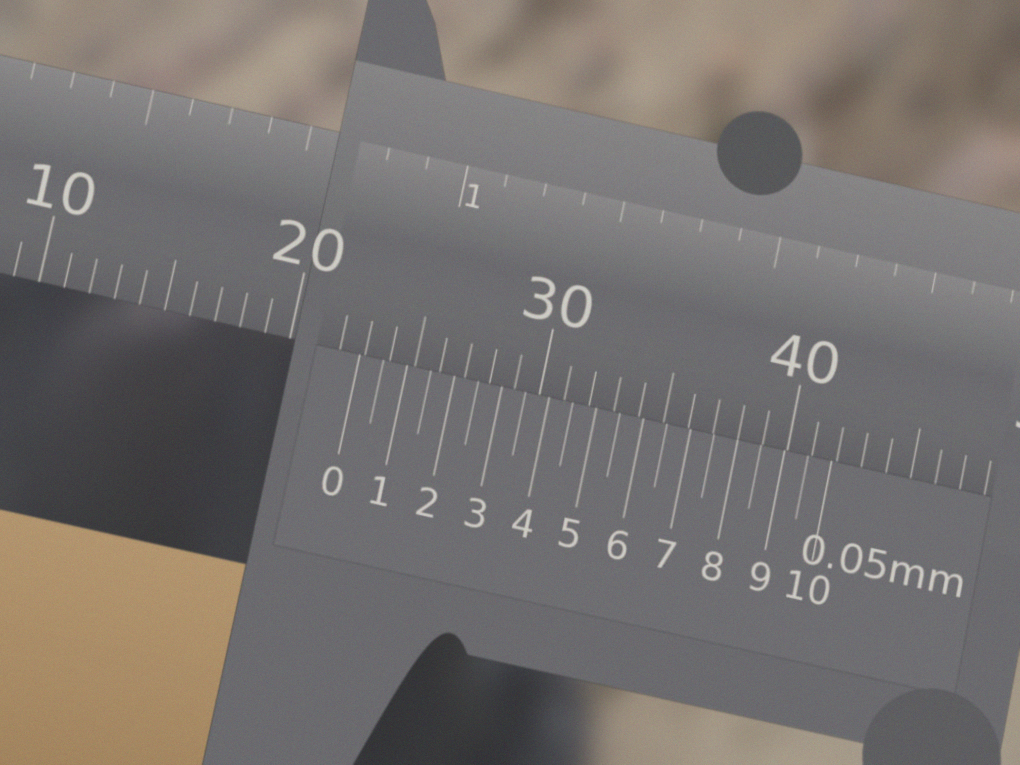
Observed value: {"value": 22.8, "unit": "mm"}
